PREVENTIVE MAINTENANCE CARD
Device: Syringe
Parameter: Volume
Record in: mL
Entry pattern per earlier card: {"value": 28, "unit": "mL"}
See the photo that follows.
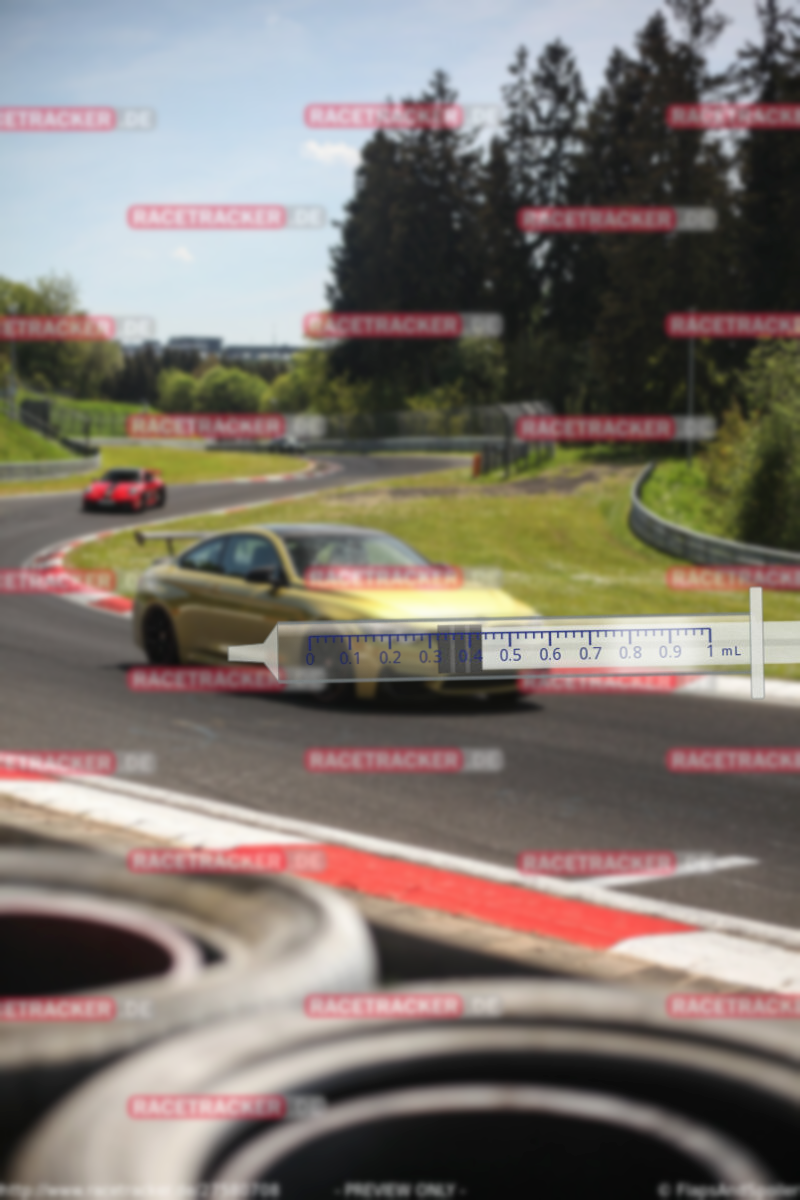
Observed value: {"value": 0.32, "unit": "mL"}
